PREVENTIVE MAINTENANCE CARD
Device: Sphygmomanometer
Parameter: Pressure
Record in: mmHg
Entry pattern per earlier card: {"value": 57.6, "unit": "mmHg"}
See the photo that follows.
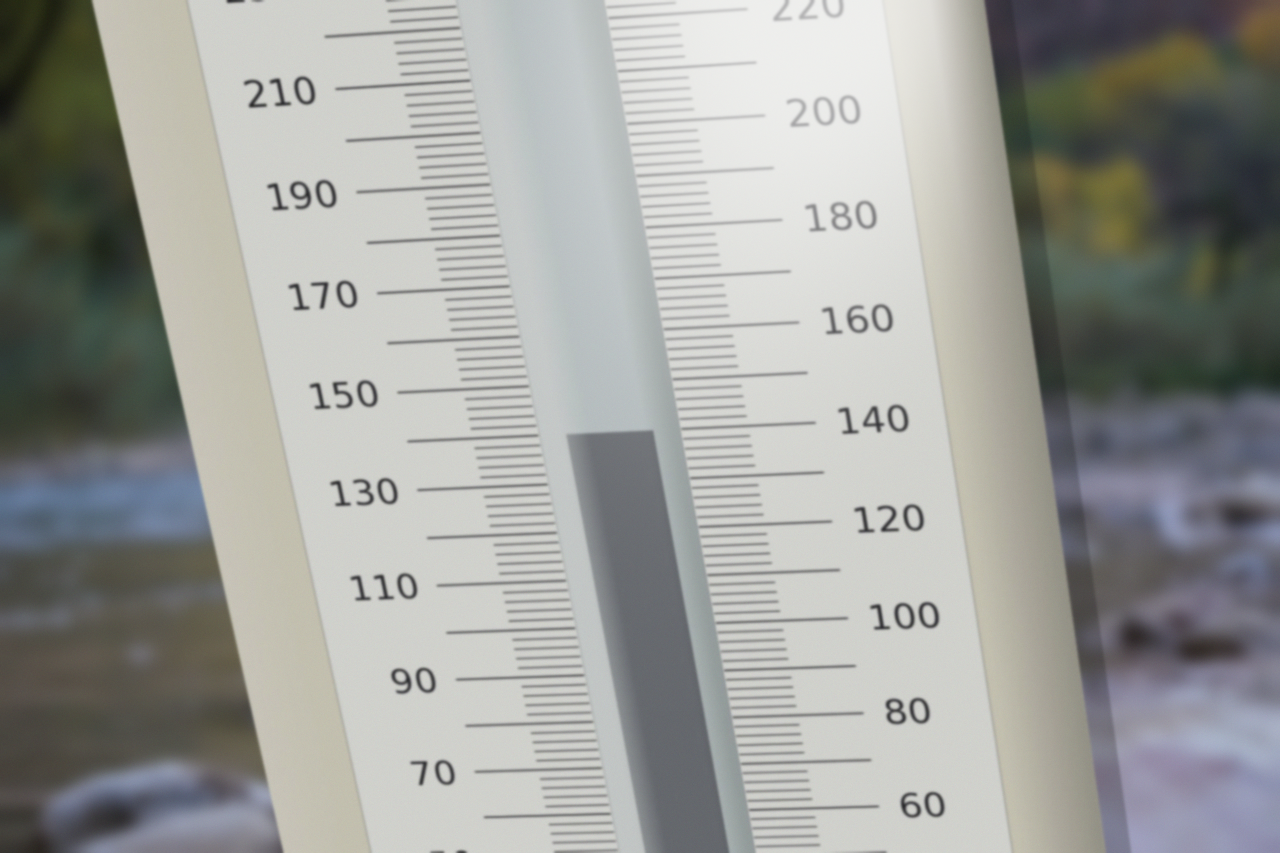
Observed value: {"value": 140, "unit": "mmHg"}
